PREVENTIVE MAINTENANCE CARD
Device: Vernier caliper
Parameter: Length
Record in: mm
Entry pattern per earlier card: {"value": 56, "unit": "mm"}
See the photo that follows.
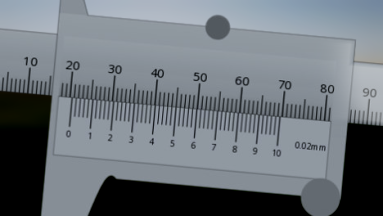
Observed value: {"value": 20.5, "unit": "mm"}
